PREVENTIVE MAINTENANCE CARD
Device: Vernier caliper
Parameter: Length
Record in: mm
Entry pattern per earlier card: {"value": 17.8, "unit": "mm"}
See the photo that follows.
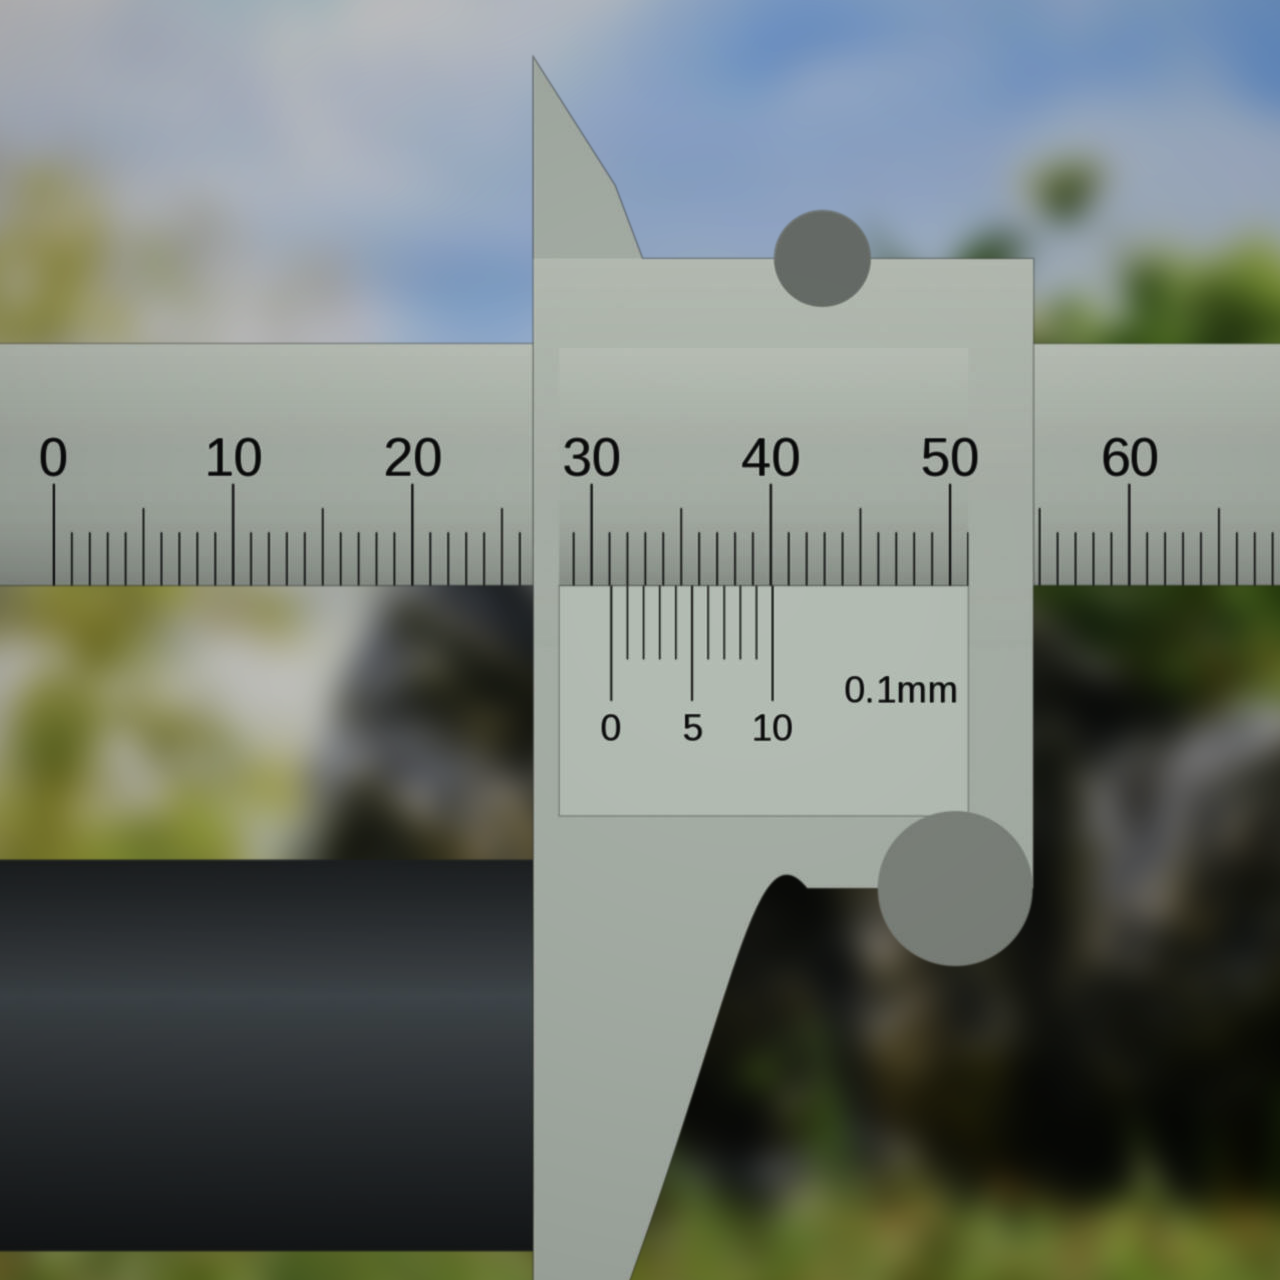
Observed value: {"value": 31.1, "unit": "mm"}
